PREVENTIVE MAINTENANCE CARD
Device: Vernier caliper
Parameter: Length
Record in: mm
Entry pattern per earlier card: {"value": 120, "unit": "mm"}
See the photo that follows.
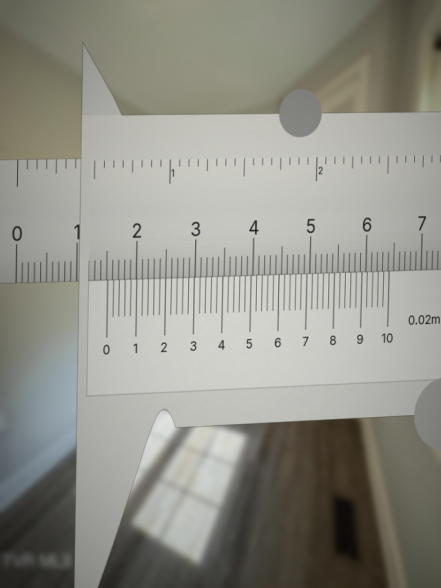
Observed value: {"value": 15.2, "unit": "mm"}
